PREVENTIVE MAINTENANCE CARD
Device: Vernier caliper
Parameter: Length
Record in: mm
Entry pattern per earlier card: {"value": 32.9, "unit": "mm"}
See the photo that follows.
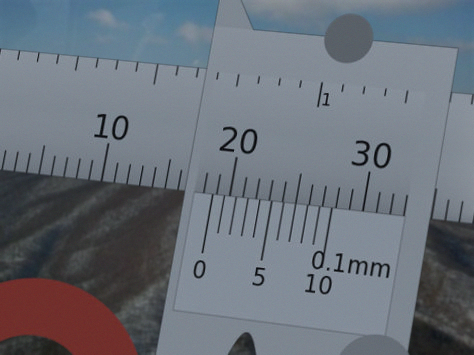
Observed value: {"value": 18.7, "unit": "mm"}
